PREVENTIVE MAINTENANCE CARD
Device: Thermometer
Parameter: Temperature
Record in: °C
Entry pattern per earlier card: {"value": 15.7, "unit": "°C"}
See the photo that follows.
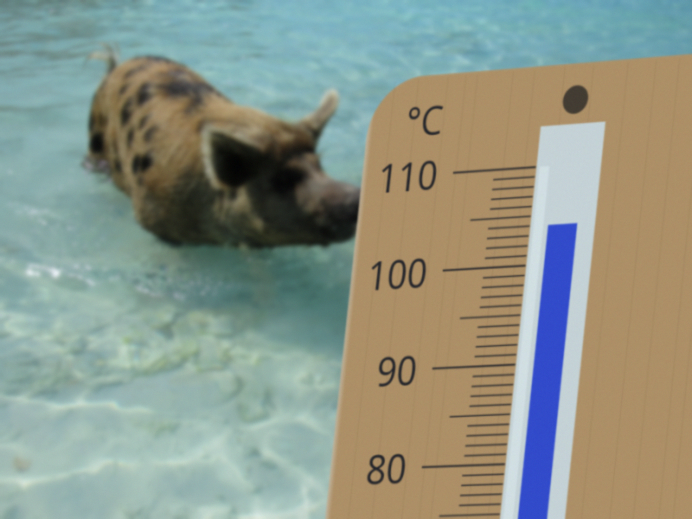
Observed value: {"value": 104, "unit": "°C"}
